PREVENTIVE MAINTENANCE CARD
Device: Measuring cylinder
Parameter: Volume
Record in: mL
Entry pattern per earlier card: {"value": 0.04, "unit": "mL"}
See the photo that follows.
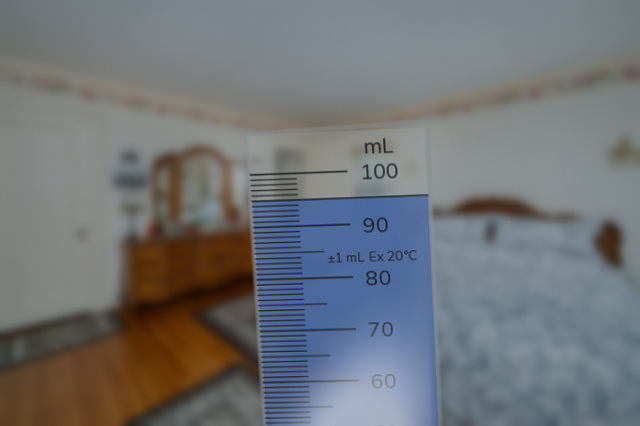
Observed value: {"value": 95, "unit": "mL"}
